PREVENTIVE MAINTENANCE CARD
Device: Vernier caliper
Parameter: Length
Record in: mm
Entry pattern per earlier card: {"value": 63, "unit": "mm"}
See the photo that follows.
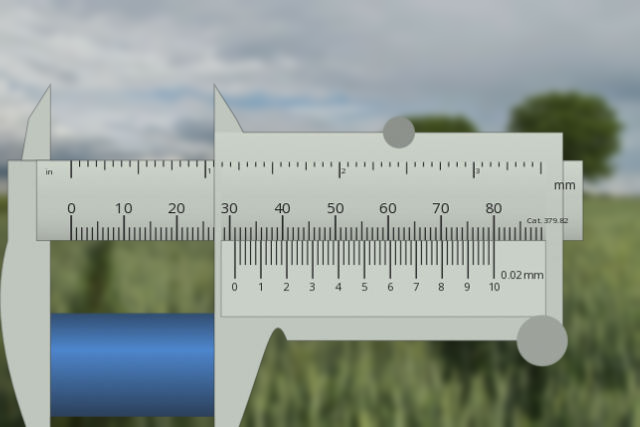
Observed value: {"value": 31.0, "unit": "mm"}
